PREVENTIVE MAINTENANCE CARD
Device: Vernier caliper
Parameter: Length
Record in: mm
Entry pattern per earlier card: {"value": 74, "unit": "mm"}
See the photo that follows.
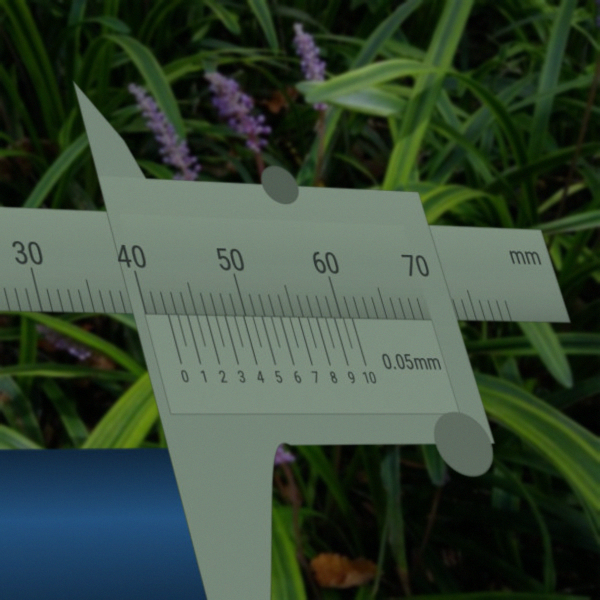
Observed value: {"value": 42.2, "unit": "mm"}
